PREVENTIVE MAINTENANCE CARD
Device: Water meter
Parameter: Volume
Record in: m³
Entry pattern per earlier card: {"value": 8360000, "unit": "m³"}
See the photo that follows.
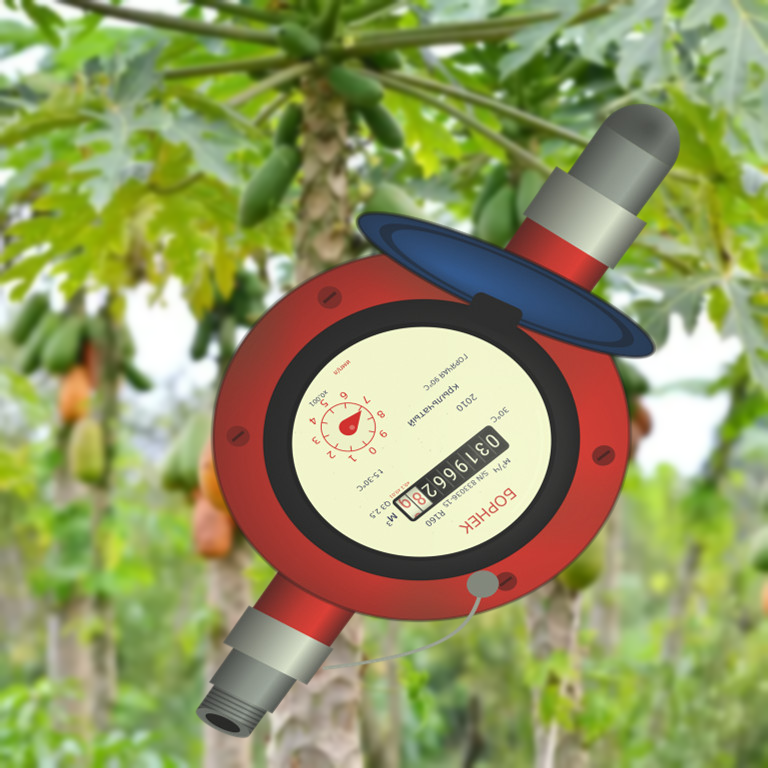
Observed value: {"value": 319662.887, "unit": "m³"}
